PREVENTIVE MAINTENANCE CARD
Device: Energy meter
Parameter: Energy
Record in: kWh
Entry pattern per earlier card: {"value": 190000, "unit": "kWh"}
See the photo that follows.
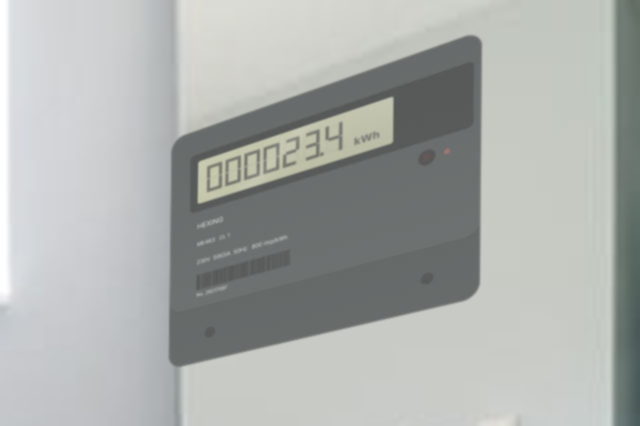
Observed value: {"value": 23.4, "unit": "kWh"}
